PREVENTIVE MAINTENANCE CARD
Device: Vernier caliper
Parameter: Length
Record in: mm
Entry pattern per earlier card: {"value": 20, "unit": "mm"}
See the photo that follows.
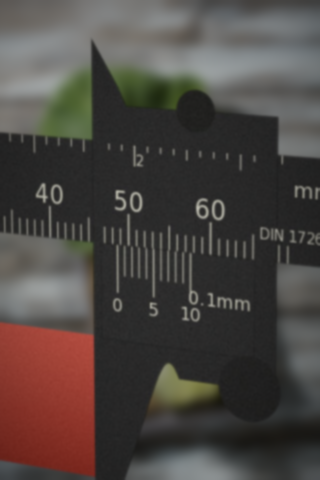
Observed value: {"value": 48.6, "unit": "mm"}
